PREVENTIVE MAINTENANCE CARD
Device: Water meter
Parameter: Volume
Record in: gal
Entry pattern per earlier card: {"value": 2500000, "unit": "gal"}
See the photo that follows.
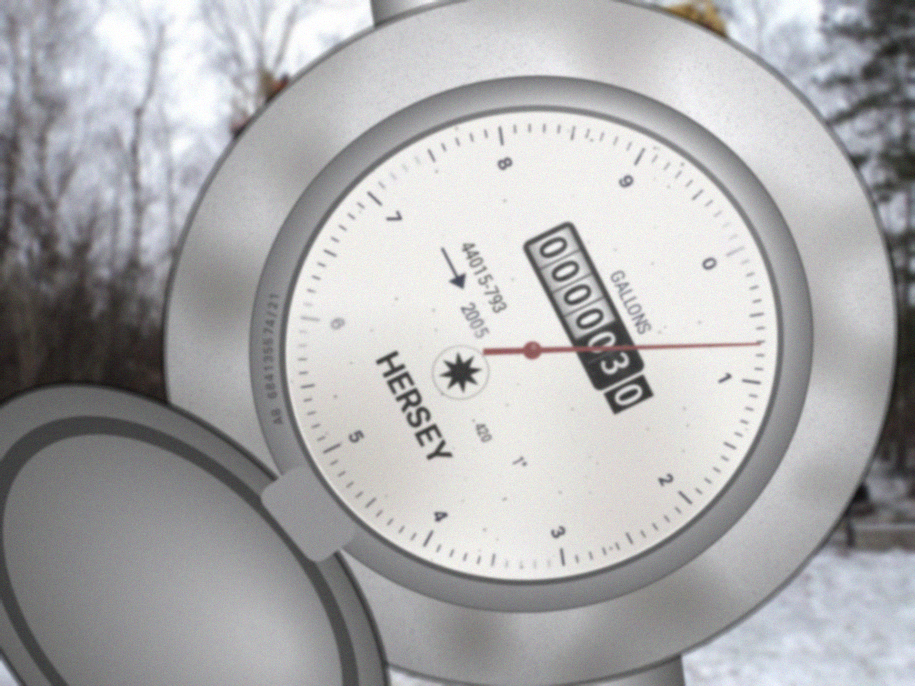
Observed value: {"value": 30.7, "unit": "gal"}
